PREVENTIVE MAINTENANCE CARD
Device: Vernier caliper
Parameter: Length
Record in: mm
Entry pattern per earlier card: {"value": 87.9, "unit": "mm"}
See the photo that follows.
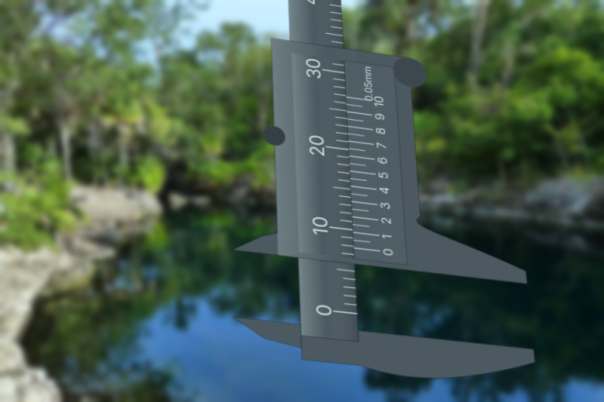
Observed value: {"value": 7.8, "unit": "mm"}
